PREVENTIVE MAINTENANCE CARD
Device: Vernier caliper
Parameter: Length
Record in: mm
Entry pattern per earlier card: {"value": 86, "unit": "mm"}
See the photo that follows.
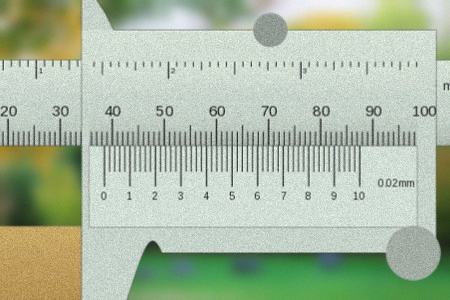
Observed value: {"value": 38.5, "unit": "mm"}
